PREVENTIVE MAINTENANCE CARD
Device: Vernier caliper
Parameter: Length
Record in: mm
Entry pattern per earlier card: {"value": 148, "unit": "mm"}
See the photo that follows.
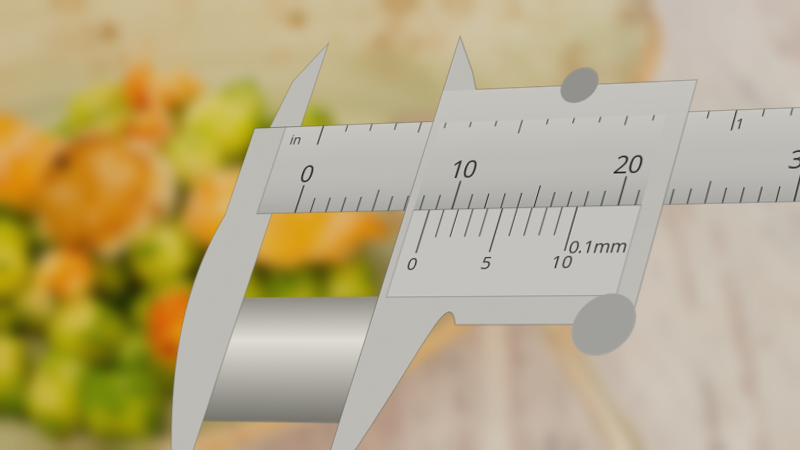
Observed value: {"value": 8.6, "unit": "mm"}
